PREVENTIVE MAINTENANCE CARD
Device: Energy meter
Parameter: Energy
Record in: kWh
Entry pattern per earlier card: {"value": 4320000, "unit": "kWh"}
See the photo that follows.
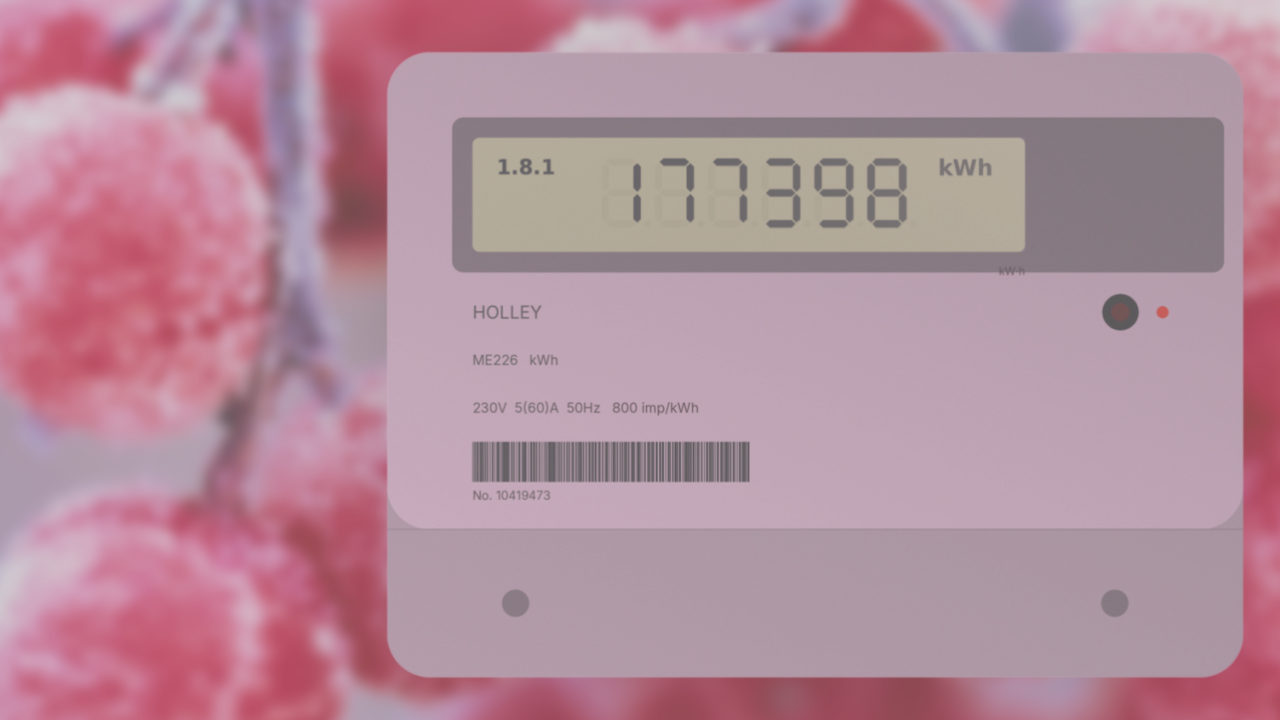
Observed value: {"value": 177398, "unit": "kWh"}
